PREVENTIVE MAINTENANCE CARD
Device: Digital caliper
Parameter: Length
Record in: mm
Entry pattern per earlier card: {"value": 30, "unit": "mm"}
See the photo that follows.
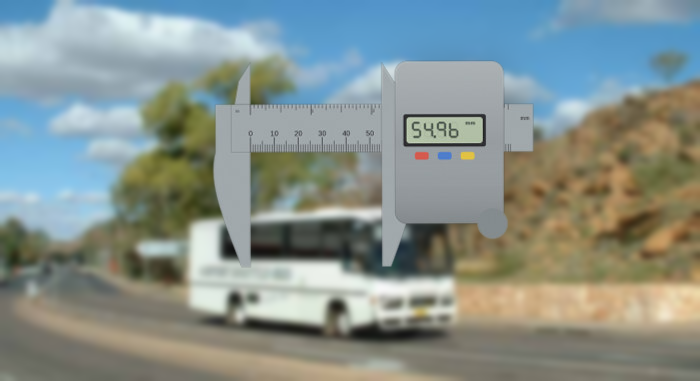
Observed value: {"value": 54.96, "unit": "mm"}
